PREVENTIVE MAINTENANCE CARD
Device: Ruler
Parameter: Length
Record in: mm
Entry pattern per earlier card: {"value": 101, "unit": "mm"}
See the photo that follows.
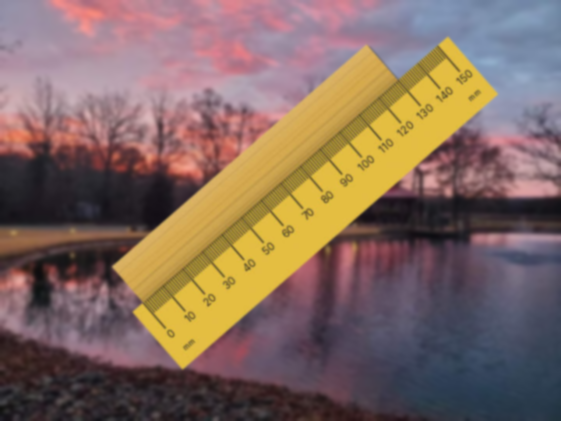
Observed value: {"value": 130, "unit": "mm"}
